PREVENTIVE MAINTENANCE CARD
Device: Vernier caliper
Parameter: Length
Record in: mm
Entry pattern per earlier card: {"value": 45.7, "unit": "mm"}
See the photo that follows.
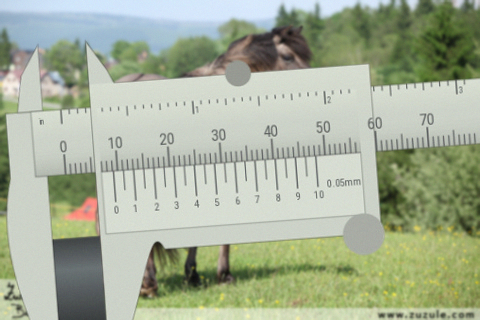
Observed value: {"value": 9.2, "unit": "mm"}
